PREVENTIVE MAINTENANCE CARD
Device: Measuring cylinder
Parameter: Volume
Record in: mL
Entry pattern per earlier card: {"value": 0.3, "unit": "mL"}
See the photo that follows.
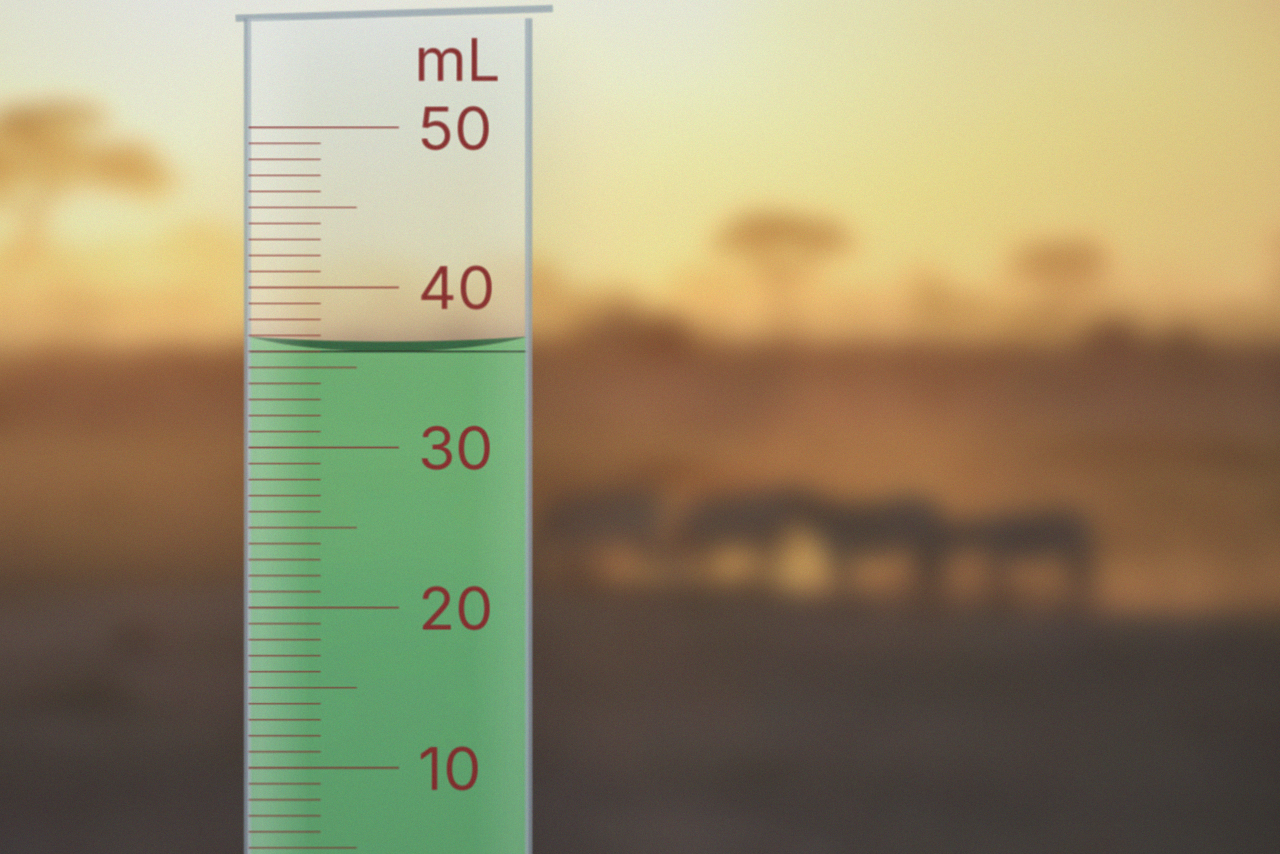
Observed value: {"value": 36, "unit": "mL"}
